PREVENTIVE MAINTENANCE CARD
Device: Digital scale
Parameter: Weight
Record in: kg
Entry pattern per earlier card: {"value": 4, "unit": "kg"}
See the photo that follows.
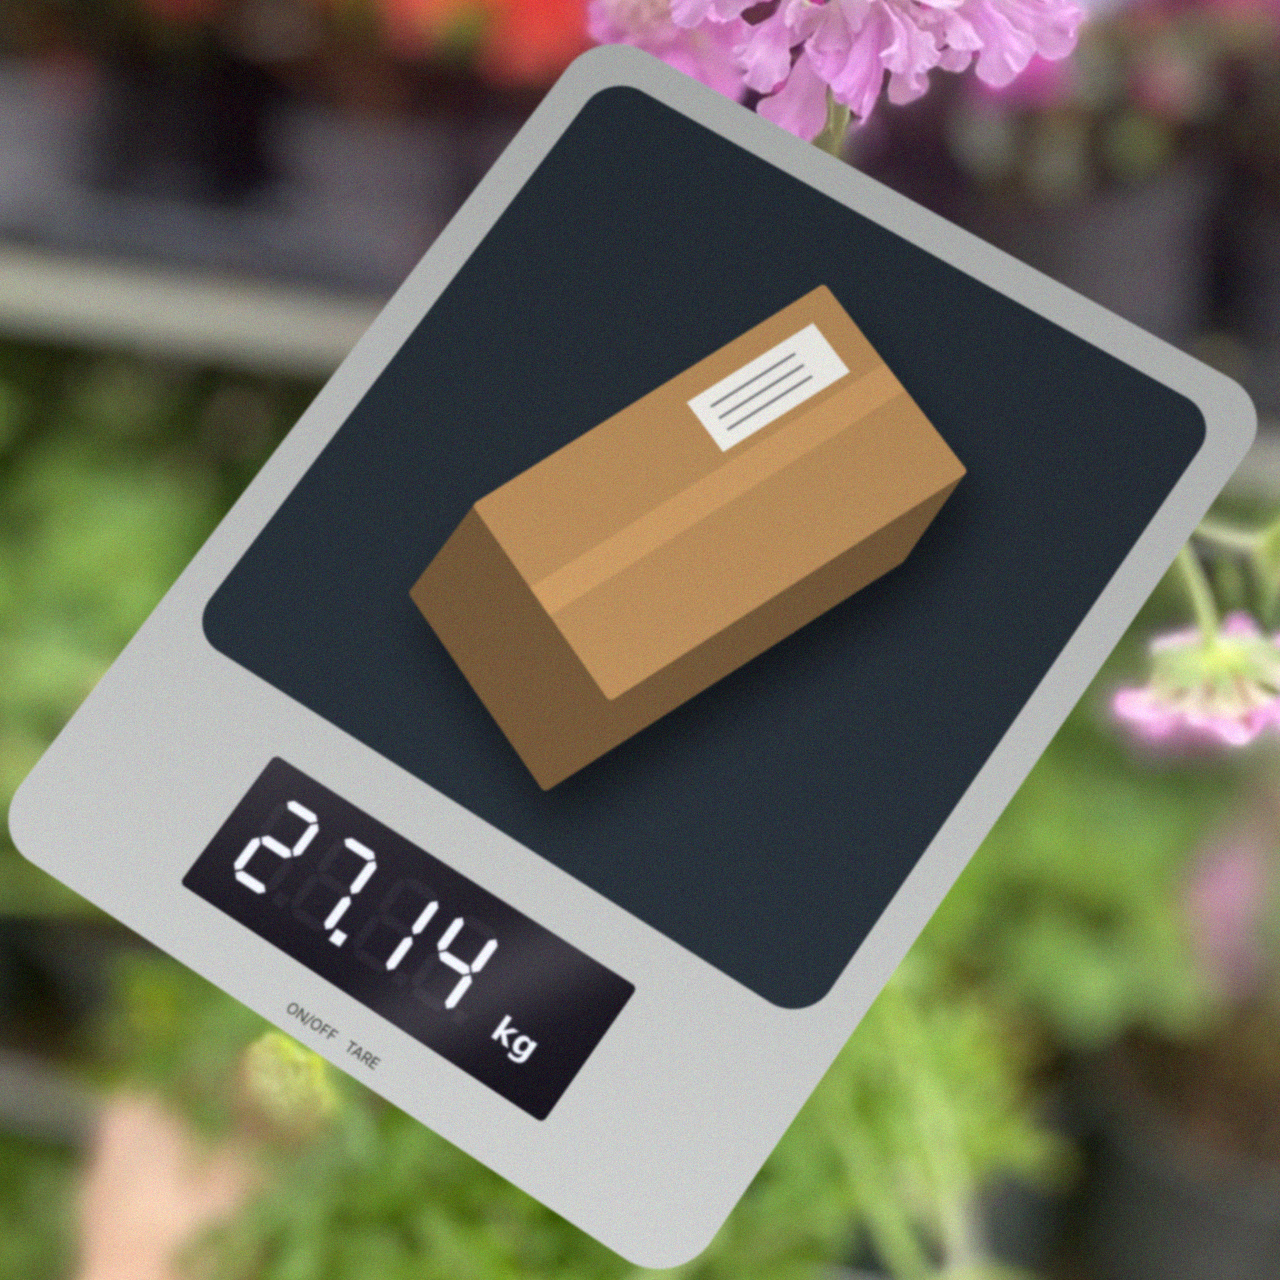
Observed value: {"value": 27.14, "unit": "kg"}
